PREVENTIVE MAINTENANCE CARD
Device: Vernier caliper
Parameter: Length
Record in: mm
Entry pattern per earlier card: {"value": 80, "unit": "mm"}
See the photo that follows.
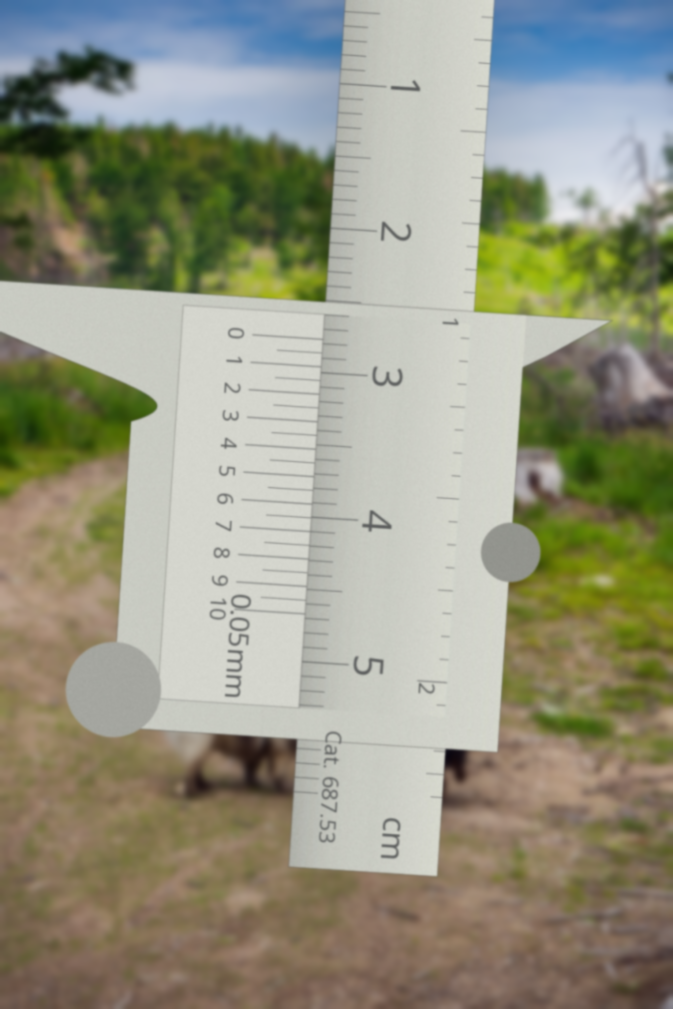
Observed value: {"value": 27.7, "unit": "mm"}
